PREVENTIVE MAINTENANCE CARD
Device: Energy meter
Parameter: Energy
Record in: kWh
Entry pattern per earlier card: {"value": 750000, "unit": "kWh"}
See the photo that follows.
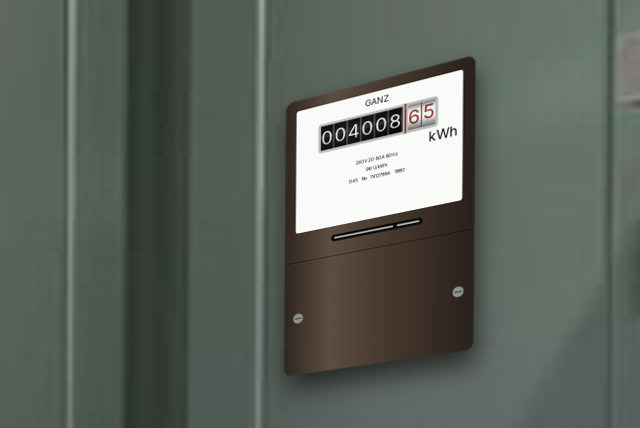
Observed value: {"value": 4008.65, "unit": "kWh"}
